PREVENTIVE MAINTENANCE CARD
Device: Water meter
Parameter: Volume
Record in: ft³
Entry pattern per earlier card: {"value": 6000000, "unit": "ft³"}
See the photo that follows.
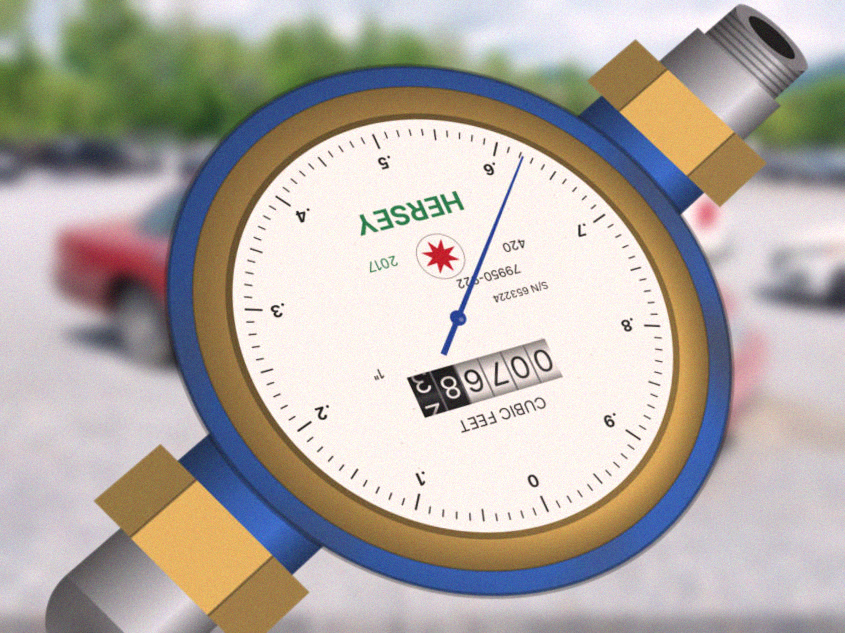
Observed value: {"value": 7682.62, "unit": "ft³"}
